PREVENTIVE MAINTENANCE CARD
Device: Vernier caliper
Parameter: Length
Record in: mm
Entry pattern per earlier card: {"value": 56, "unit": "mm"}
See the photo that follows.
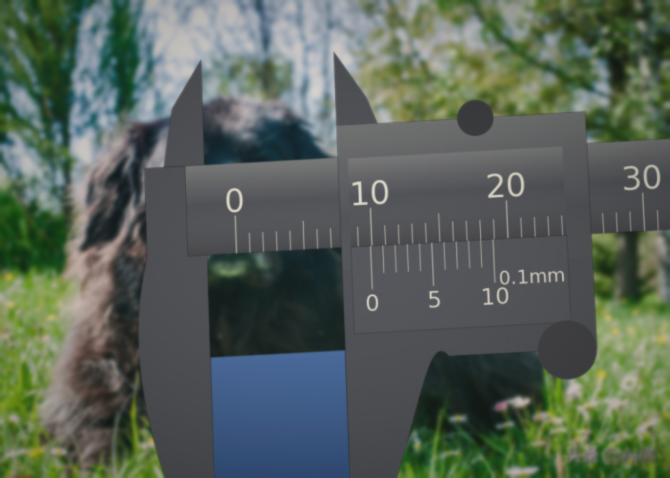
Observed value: {"value": 9.9, "unit": "mm"}
